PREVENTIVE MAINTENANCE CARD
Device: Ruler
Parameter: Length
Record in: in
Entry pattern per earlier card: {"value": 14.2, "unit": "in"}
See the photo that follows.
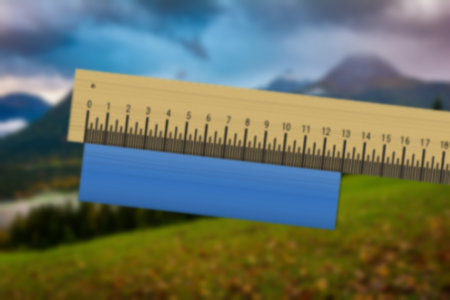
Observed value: {"value": 13, "unit": "in"}
